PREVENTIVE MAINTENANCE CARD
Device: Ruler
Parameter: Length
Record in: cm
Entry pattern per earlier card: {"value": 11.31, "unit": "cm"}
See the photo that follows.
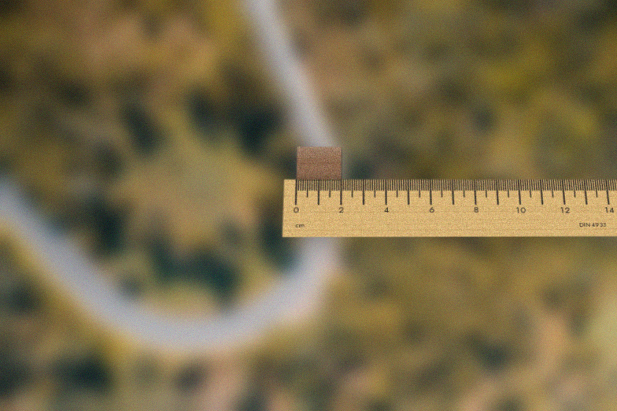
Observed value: {"value": 2, "unit": "cm"}
